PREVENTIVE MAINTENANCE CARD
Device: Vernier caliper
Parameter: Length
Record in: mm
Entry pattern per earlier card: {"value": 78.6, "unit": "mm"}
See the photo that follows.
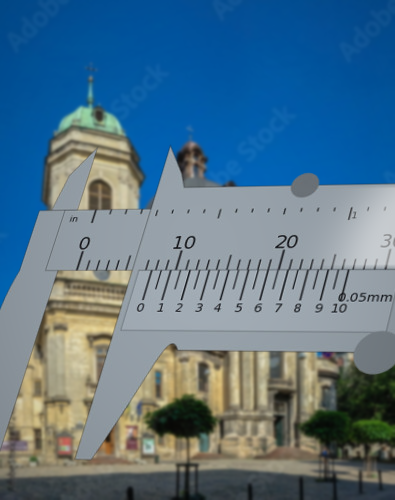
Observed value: {"value": 7.6, "unit": "mm"}
